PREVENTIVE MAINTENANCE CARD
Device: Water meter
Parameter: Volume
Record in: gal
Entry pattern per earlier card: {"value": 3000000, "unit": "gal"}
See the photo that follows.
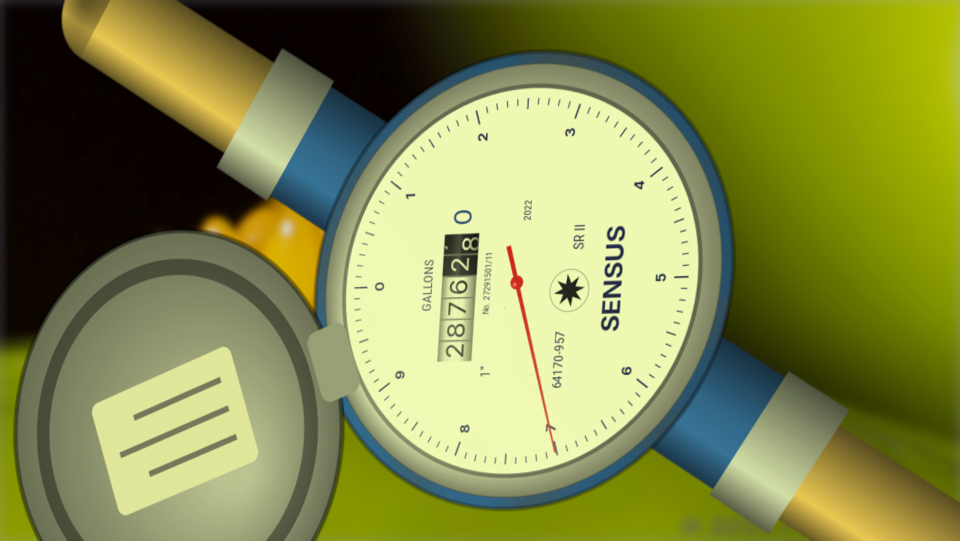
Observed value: {"value": 2876277.0, "unit": "gal"}
